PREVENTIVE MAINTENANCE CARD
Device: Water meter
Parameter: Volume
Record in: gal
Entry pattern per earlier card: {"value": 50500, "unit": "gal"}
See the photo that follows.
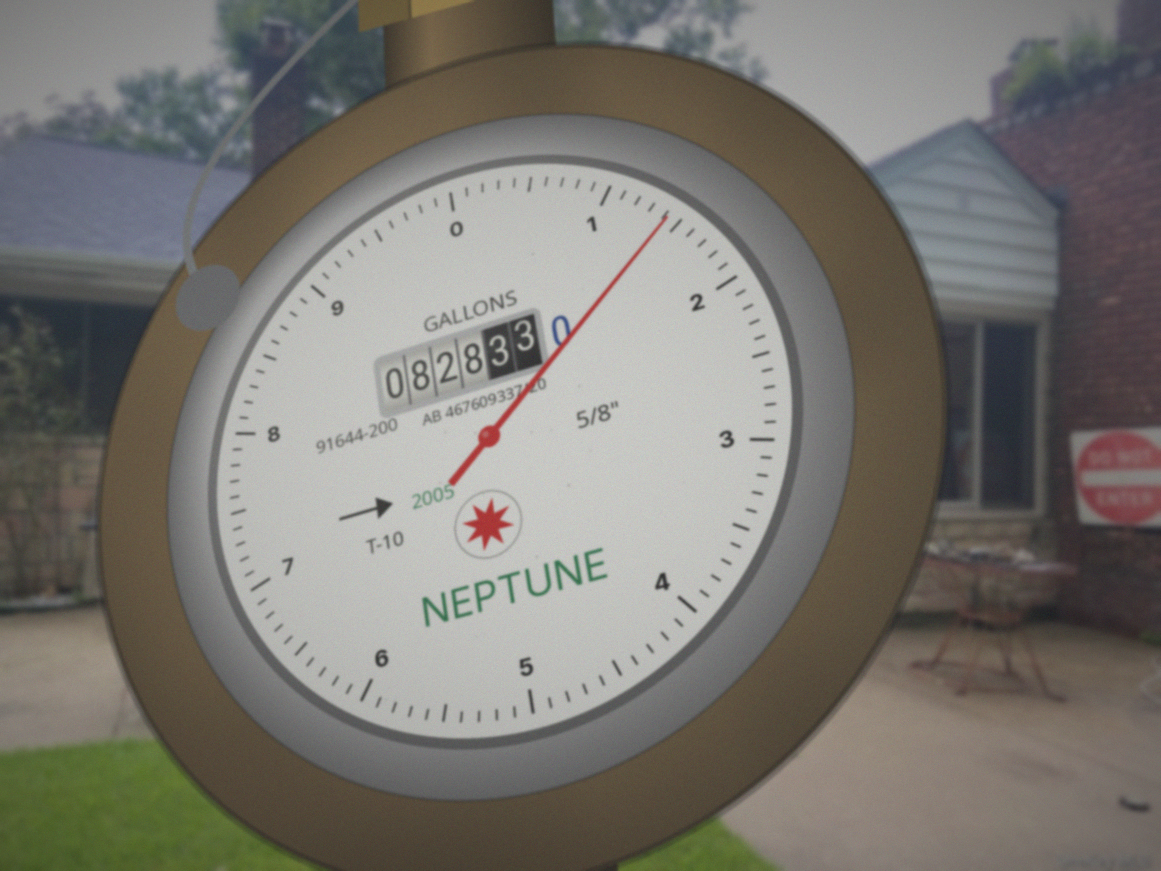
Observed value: {"value": 828331.4, "unit": "gal"}
